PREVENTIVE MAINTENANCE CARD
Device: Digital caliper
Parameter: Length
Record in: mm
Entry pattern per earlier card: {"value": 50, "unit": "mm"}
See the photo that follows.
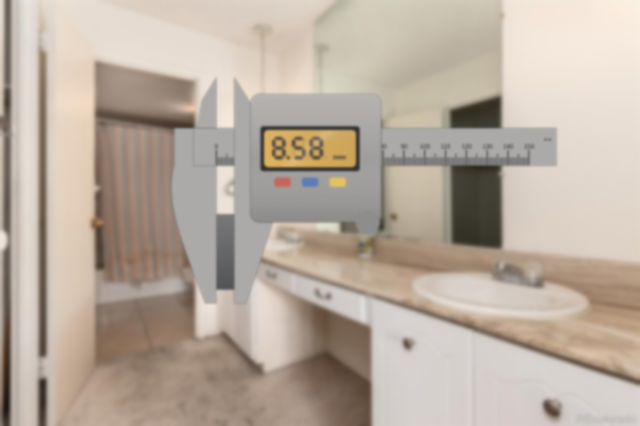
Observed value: {"value": 8.58, "unit": "mm"}
